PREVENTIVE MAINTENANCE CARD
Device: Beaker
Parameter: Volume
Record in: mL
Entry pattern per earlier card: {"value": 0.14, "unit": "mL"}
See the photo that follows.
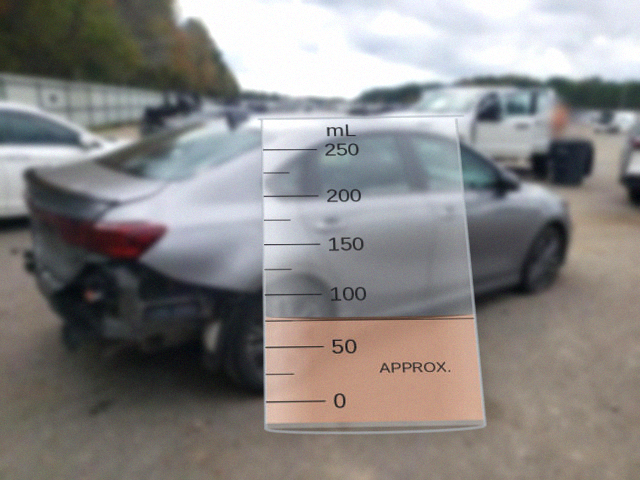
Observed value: {"value": 75, "unit": "mL"}
